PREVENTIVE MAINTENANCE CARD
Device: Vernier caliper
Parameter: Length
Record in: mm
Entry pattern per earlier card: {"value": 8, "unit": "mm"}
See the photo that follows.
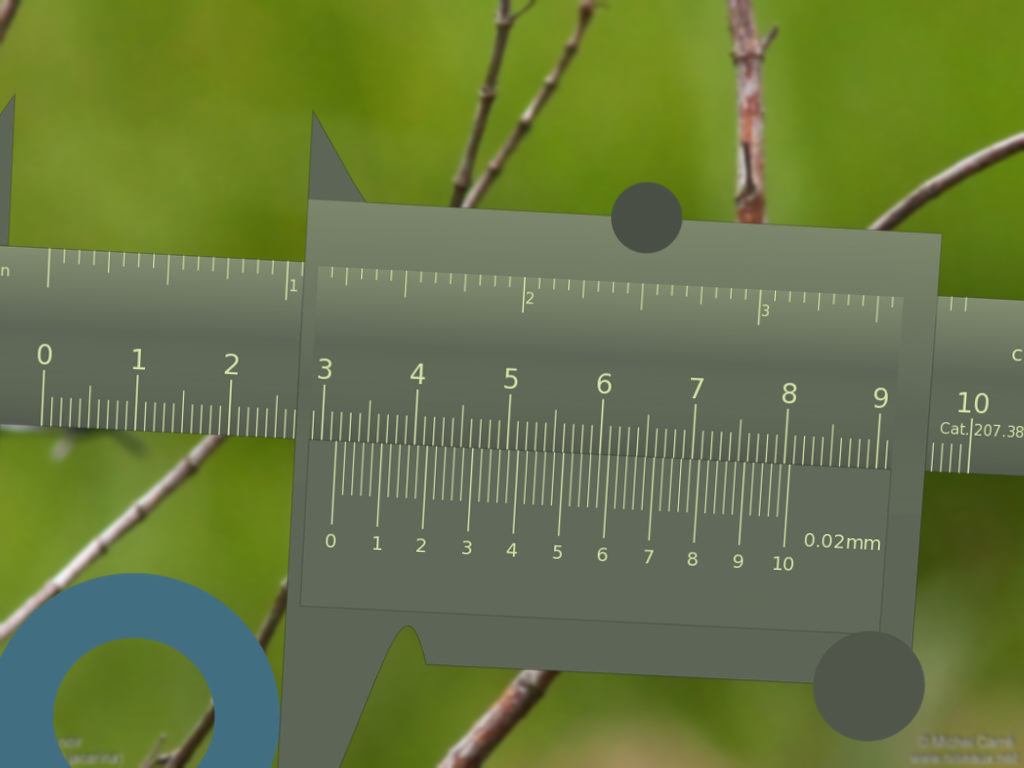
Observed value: {"value": 31.6, "unit": "mm"}
